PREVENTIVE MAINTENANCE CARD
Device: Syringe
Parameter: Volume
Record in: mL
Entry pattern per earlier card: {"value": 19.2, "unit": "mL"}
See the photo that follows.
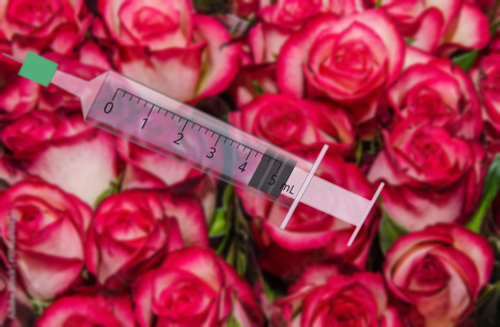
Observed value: {"value": 4.4, "unit": "mL"}
